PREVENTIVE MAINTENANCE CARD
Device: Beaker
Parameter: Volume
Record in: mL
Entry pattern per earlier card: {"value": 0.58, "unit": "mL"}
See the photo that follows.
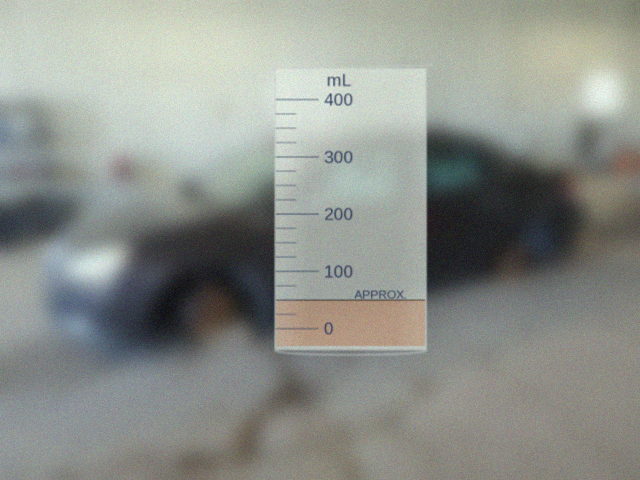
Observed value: {"value": 50, "unit": "mL"}
